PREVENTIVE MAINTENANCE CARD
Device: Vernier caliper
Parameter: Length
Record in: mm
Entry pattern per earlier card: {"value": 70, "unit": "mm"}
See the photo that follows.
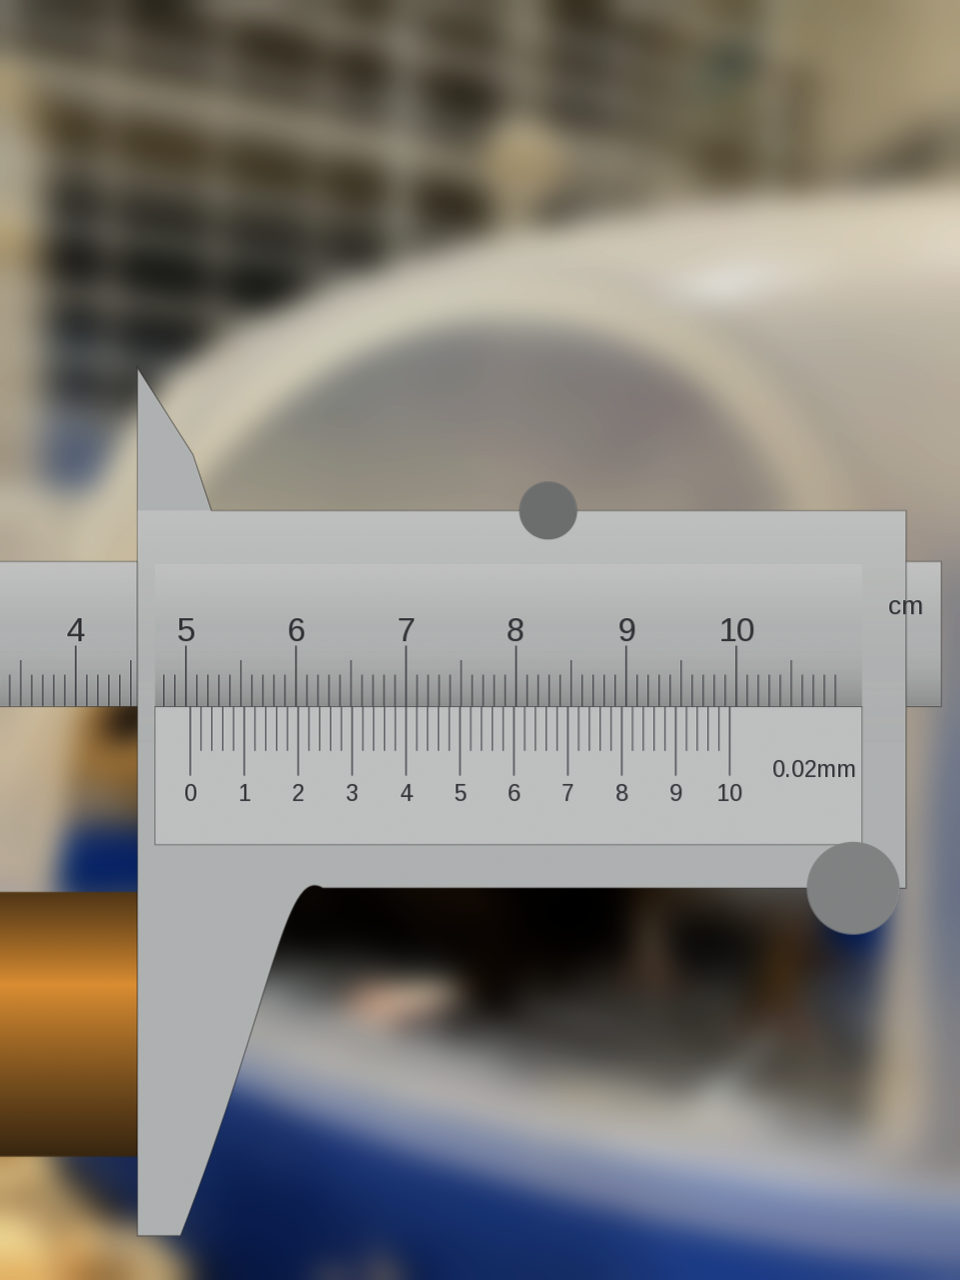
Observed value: {"value": 50.4, "unit": "mm"}
